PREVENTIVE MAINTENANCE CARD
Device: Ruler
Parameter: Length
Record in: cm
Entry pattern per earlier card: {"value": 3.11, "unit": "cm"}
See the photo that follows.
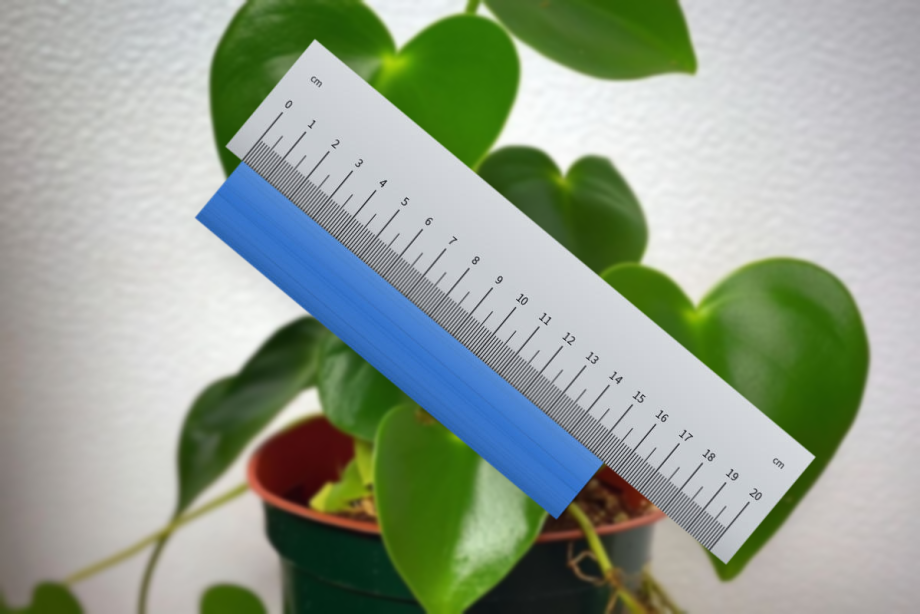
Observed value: {"value": 15.5, "unit": "cm"}
